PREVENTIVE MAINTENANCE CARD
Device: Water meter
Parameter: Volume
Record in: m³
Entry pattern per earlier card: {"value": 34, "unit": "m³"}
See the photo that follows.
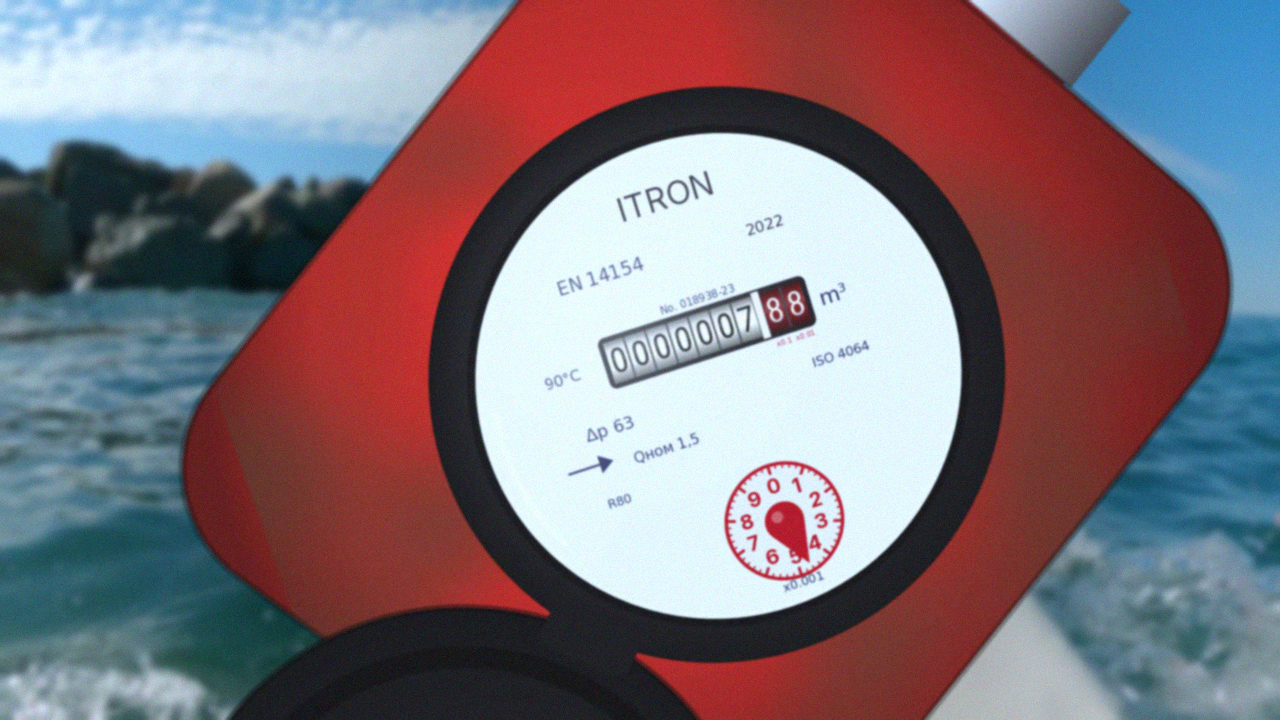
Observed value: {"value": 7.884, "unit": "m³"}
